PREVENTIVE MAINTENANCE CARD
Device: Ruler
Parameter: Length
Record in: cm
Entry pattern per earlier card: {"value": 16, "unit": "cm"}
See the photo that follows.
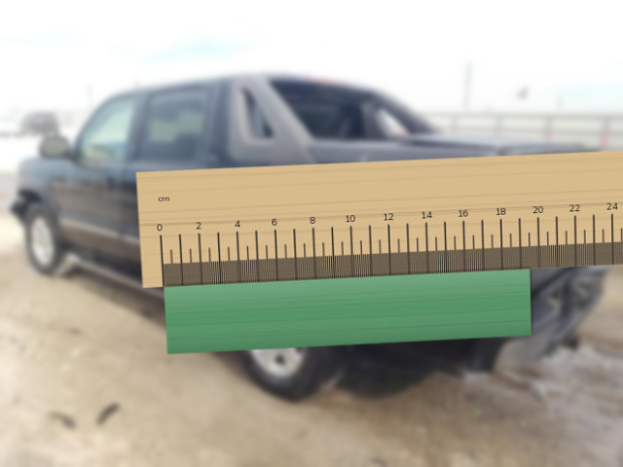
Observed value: {"value": 19.5, "unit": "cm"}
